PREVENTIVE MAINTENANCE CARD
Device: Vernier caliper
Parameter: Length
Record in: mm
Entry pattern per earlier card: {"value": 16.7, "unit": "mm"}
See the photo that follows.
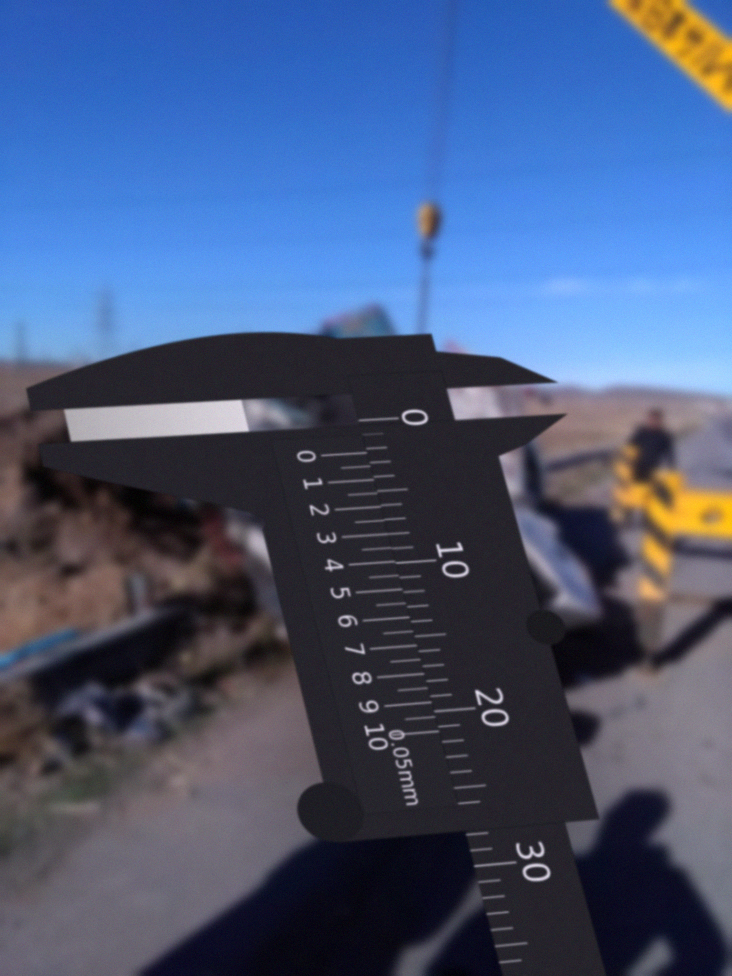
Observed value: {"value": 2.3, "unit": "mm"}
